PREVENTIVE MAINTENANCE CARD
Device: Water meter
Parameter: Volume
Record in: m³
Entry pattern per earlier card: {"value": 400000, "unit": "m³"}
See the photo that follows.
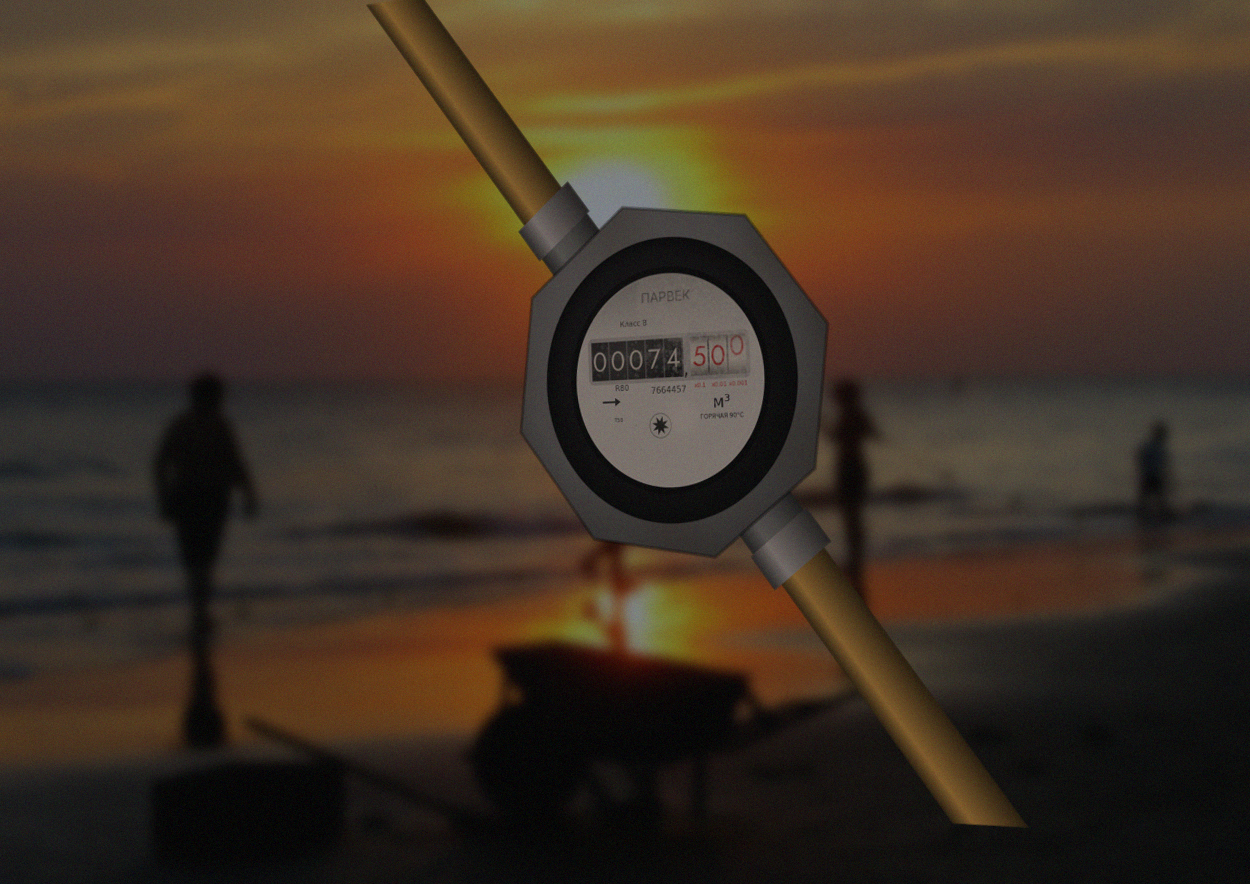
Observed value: {"value": 74.500, "unit": "m³"}
